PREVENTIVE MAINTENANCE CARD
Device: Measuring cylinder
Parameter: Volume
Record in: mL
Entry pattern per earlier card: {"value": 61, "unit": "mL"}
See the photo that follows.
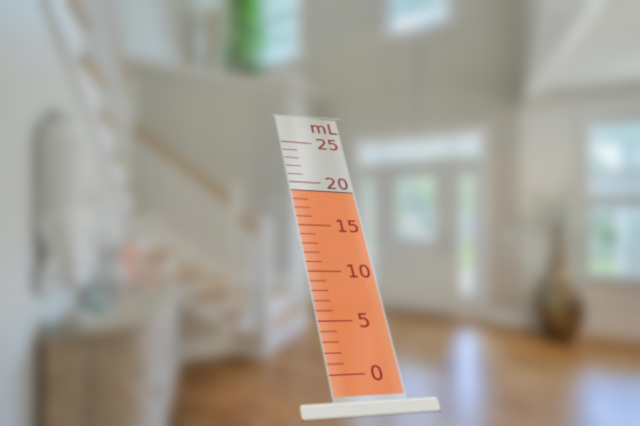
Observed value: {"value": 19, "unit": "mL"}
